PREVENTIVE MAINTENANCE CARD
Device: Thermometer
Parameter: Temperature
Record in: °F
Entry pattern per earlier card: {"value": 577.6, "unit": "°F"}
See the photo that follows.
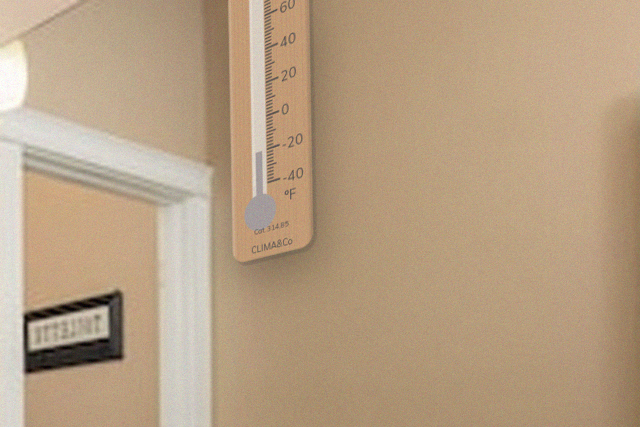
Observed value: {"value": -20, "unit": "°F"}
